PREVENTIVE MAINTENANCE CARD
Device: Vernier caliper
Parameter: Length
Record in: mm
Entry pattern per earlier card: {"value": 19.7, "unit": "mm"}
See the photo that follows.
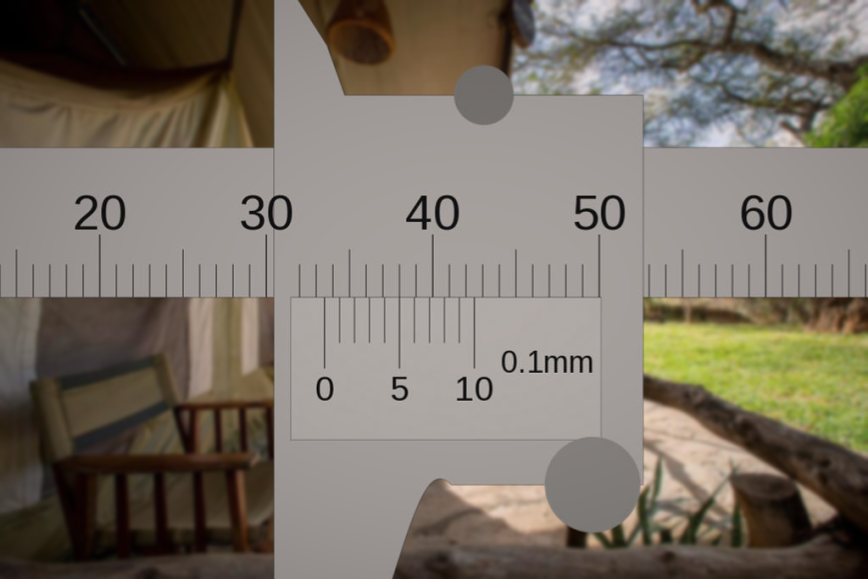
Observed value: {"value": 33.5, "unit": "mm"}
